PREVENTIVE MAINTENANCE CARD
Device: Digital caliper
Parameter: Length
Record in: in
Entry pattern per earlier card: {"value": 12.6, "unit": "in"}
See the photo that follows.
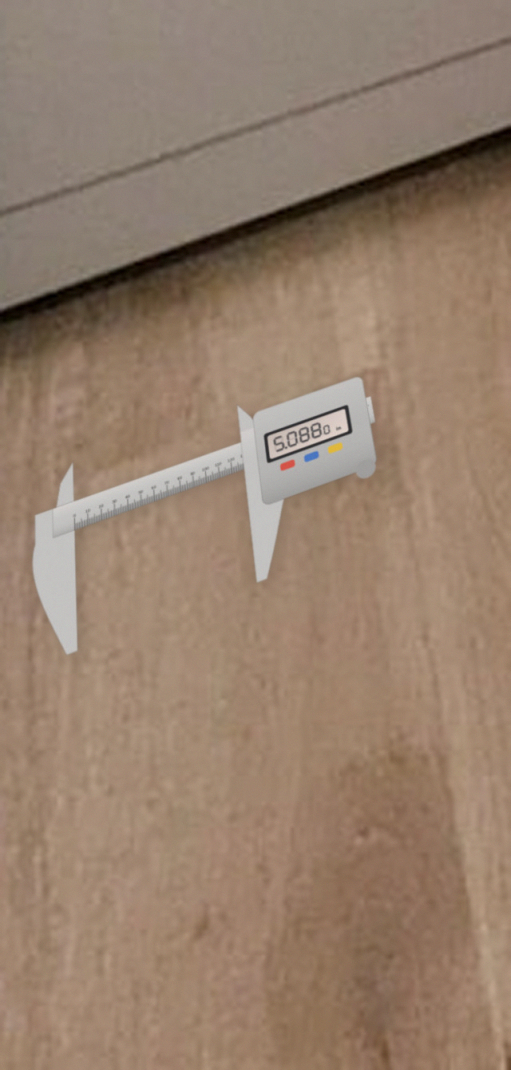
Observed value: {"value": 5.0880, "unit": "in"}
